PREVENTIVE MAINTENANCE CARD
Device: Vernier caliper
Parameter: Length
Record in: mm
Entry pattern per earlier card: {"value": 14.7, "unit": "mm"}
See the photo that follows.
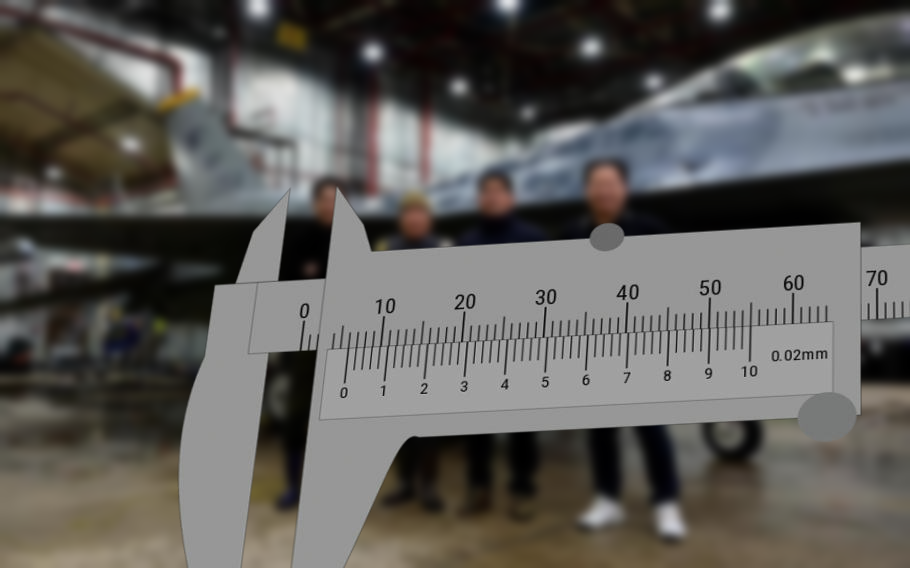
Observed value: {"value": 6.0, "unit": "mm"}
